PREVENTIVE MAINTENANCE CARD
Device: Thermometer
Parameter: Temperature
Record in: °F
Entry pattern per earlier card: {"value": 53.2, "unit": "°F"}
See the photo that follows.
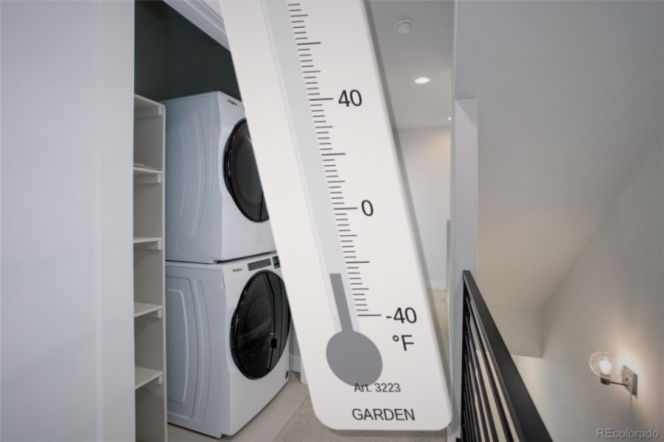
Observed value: {"value": -24, "unit": "°F"}
